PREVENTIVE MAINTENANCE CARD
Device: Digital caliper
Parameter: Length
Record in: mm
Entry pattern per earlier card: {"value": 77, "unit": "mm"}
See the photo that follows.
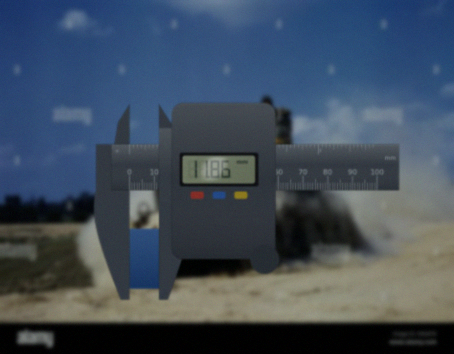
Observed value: {"value": 11.86, "unit": "mm"}
